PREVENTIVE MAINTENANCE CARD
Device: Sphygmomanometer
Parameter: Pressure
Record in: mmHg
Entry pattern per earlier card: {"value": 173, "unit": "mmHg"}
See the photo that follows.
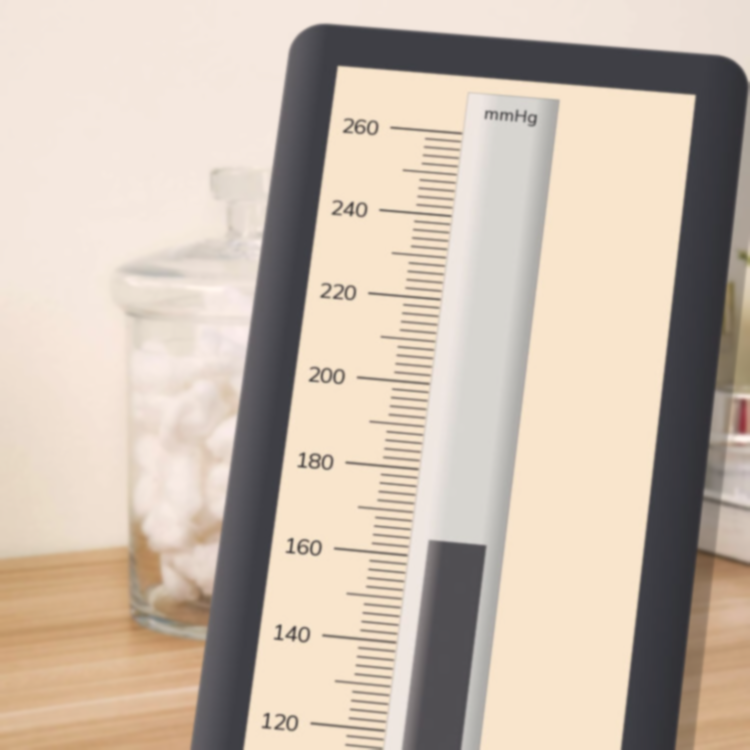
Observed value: {"value": 164, "unit": "mmHg"}
